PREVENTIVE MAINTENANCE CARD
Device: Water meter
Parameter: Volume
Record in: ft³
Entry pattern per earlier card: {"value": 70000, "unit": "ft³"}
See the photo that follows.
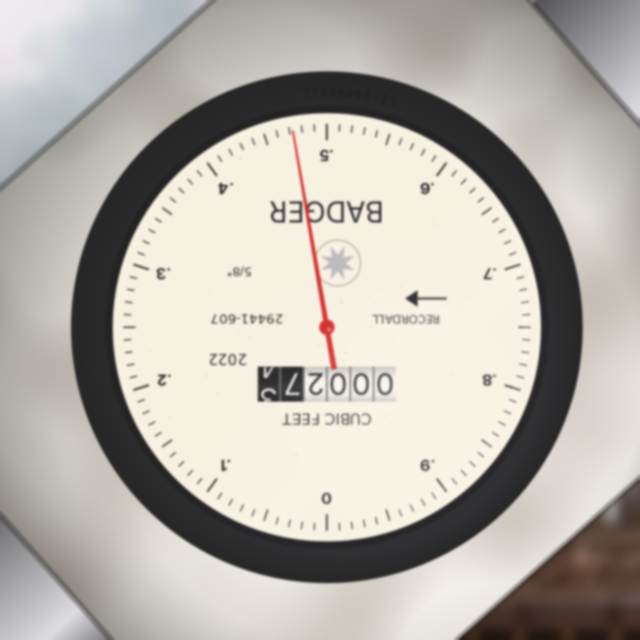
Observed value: {"value": 273.47, "unit": "ft³"}
